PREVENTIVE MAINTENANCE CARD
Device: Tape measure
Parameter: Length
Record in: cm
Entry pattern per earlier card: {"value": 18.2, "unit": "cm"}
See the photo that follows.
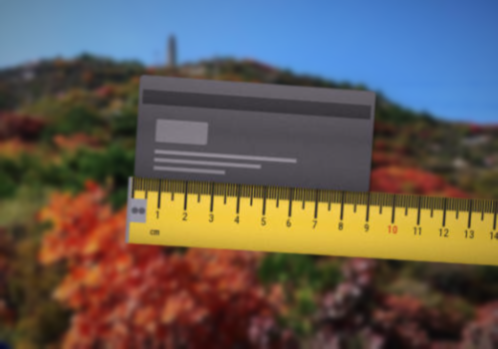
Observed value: {"value": 9, "unit": "cm"}
